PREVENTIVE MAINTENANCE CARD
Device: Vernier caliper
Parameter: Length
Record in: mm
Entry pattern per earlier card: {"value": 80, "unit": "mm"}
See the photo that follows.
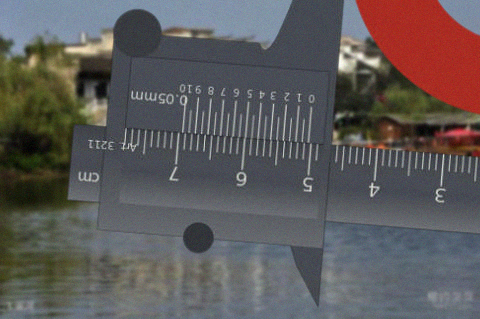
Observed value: {"value": 50.4, "unit": "mm"}
